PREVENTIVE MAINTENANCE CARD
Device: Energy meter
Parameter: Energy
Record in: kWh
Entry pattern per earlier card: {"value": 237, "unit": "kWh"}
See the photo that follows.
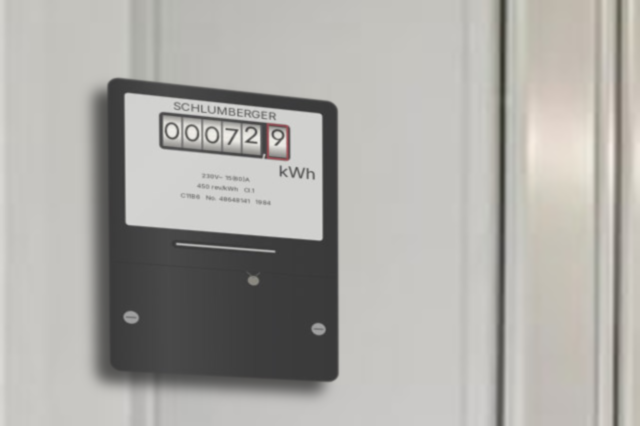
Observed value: {"value": 72.9, "unit": "kWh"}
